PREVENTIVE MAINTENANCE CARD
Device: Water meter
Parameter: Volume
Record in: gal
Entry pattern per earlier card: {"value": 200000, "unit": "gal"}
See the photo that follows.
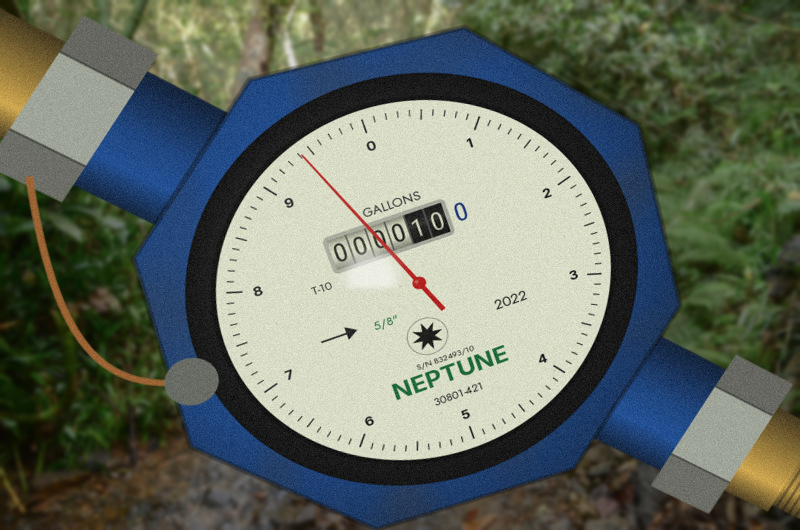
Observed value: {"value": 99.4, "unit": "gal"}
